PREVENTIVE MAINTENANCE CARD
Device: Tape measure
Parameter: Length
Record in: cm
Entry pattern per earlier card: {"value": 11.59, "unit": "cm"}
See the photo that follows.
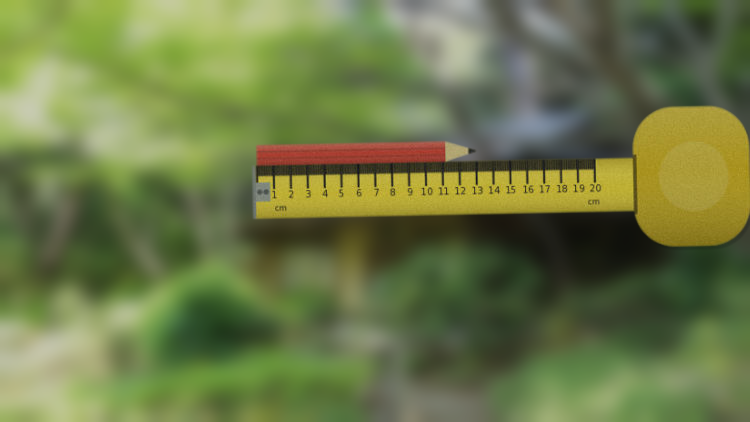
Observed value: {"value": 13, "unit": "cm"}
